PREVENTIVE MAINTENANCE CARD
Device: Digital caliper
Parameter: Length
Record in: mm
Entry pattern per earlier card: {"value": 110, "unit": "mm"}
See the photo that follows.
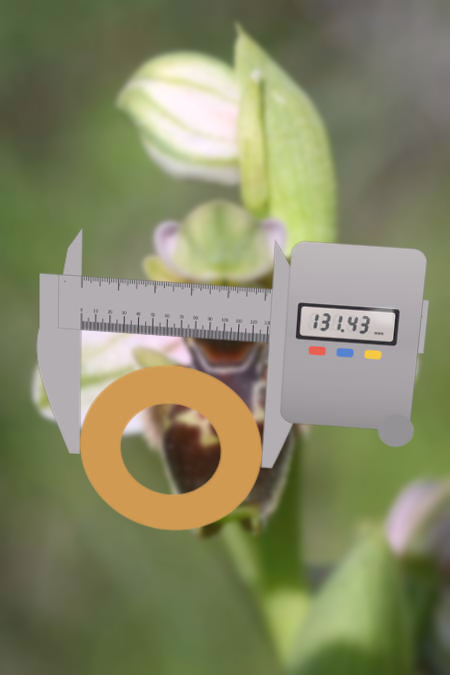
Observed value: {"value": 131.43, "unit": "mm"}
